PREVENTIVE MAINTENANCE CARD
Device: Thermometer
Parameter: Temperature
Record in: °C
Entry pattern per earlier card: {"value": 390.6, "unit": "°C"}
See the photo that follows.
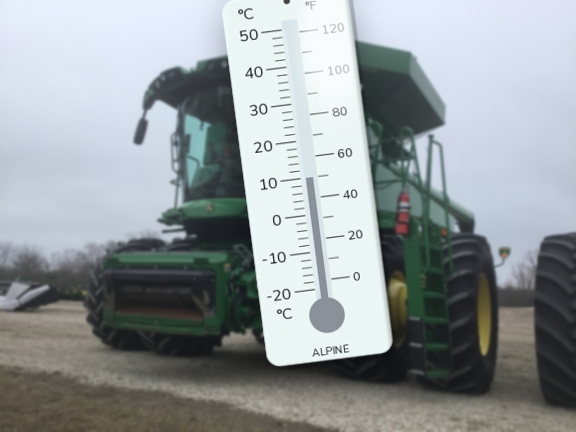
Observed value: {"value": 10, "unit": "°C"}
